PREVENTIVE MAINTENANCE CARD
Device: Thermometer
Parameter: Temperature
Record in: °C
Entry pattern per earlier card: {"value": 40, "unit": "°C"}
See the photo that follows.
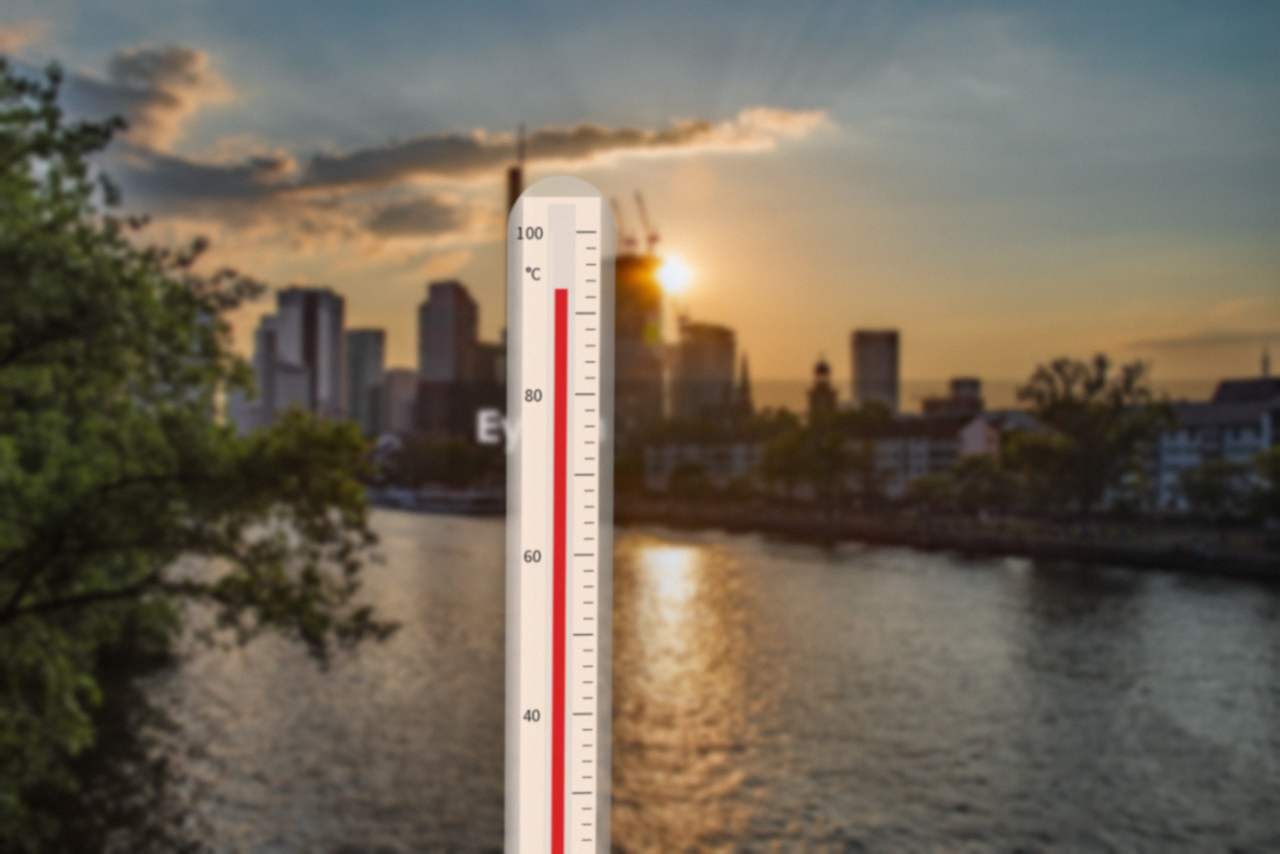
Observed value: {"value": 93, "unit": "°C"}
